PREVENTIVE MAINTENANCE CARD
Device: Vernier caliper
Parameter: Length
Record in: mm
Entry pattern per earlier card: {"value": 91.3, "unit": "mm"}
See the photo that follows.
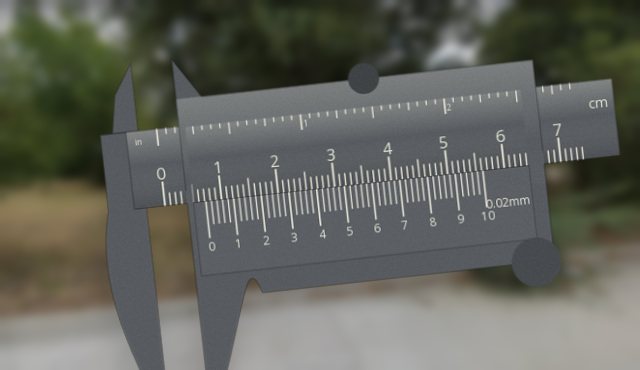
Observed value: {"value": 7.2, "unit": "mm"}
